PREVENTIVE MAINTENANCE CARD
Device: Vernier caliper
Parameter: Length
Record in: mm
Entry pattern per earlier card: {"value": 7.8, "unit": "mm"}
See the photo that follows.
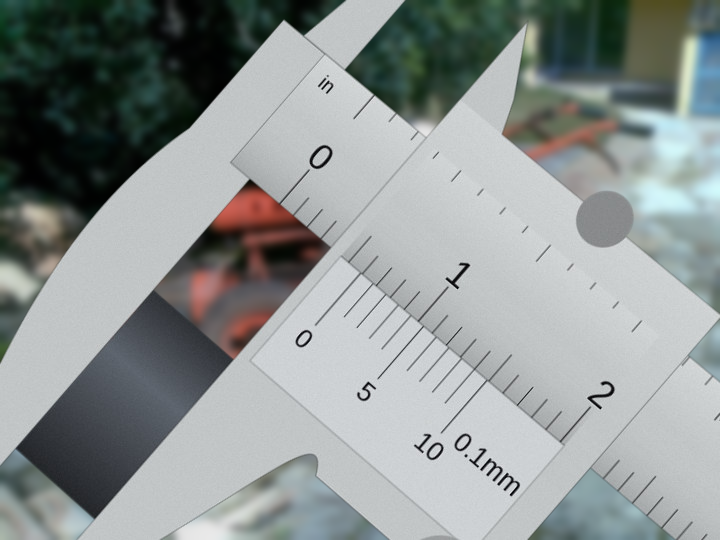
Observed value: {"value": 5.9, "unit": "mm"}
